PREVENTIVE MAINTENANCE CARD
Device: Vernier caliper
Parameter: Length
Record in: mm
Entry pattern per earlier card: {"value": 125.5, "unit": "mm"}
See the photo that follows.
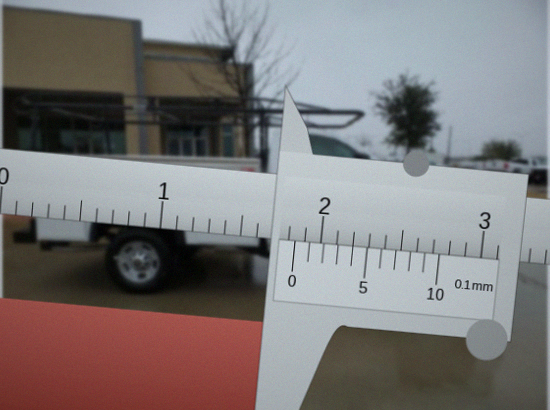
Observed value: {"value": 18.4, "unit": "mm"}
